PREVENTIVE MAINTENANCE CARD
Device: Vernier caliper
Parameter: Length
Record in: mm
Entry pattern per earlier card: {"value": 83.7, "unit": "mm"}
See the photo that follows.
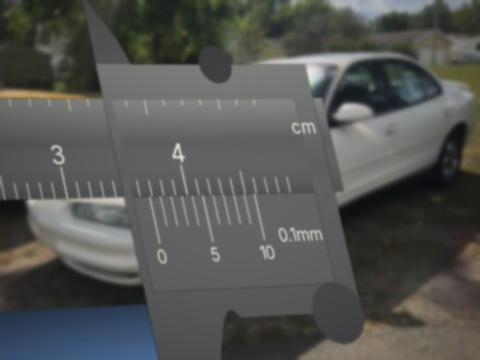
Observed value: {"value": 36.8, "unit": "mm"}
